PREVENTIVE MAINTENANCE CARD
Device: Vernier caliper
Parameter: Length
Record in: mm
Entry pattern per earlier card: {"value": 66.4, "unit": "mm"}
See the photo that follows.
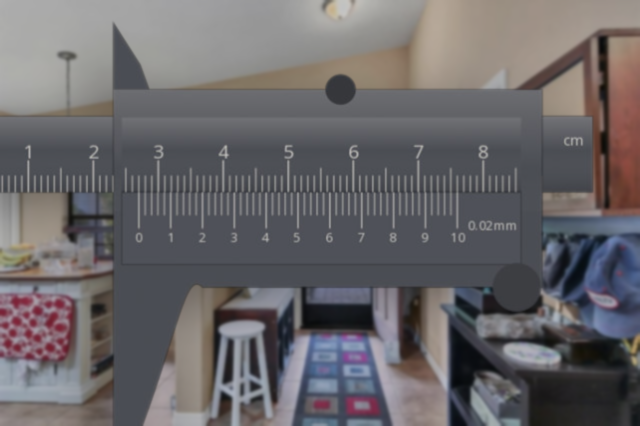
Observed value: {"value": 27.0, "unit": "mm"}
